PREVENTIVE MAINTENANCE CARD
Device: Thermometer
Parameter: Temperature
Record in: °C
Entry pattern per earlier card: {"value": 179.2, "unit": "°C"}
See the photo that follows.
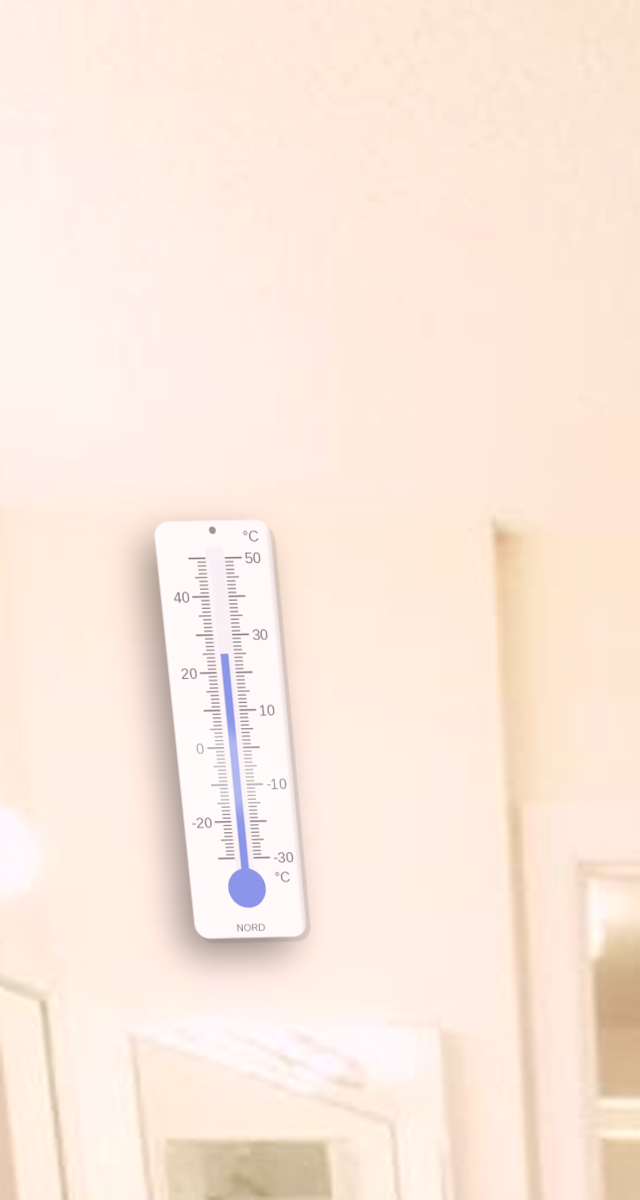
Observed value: {"value": 25, "unit": "°C"}
